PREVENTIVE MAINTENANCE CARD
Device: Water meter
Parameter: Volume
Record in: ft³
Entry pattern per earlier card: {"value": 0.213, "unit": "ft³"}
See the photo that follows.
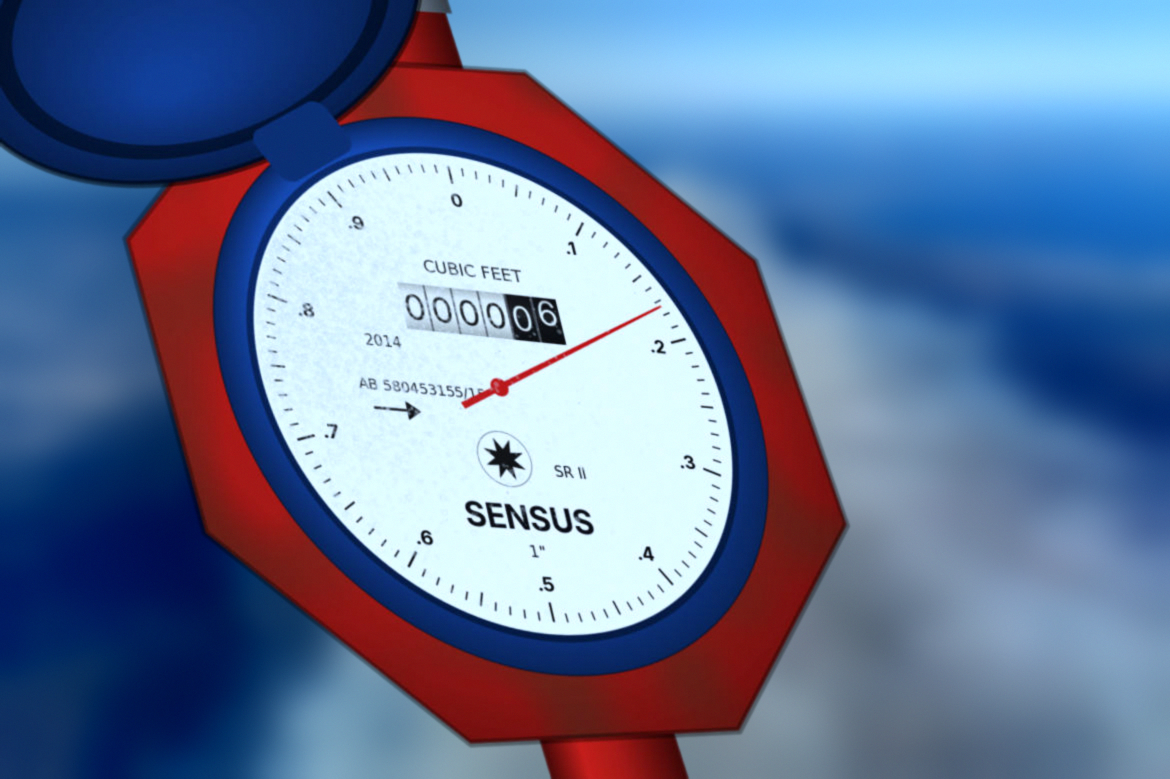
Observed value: {"value": 6.17, "unit": "ft³"}
